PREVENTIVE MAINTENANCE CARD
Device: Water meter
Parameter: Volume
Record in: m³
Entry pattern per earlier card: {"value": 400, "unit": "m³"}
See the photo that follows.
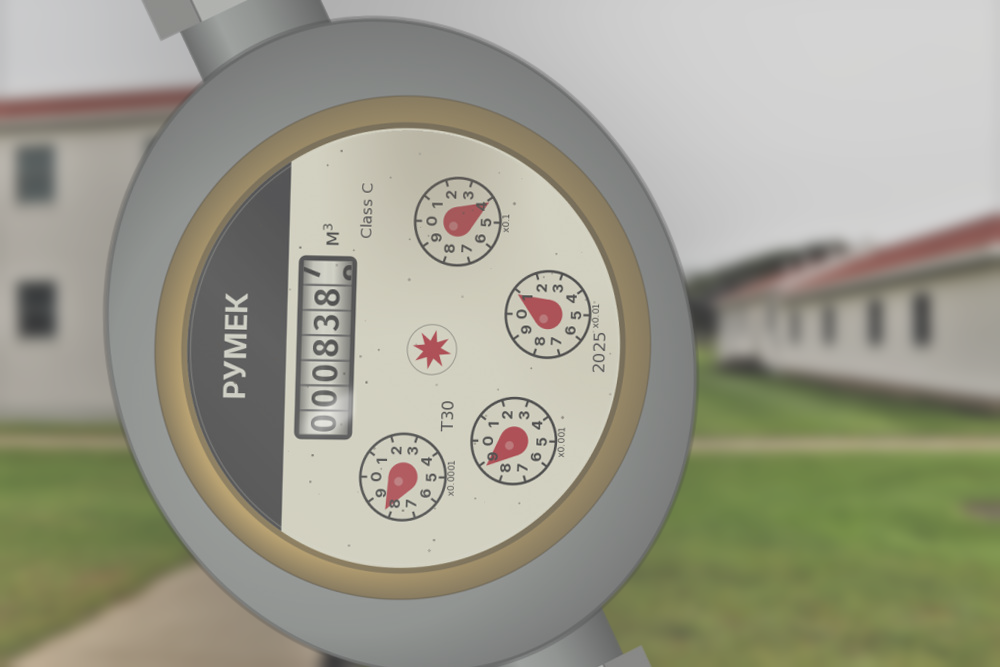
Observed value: {"value": 8387.4088, "unit": "m³"}
